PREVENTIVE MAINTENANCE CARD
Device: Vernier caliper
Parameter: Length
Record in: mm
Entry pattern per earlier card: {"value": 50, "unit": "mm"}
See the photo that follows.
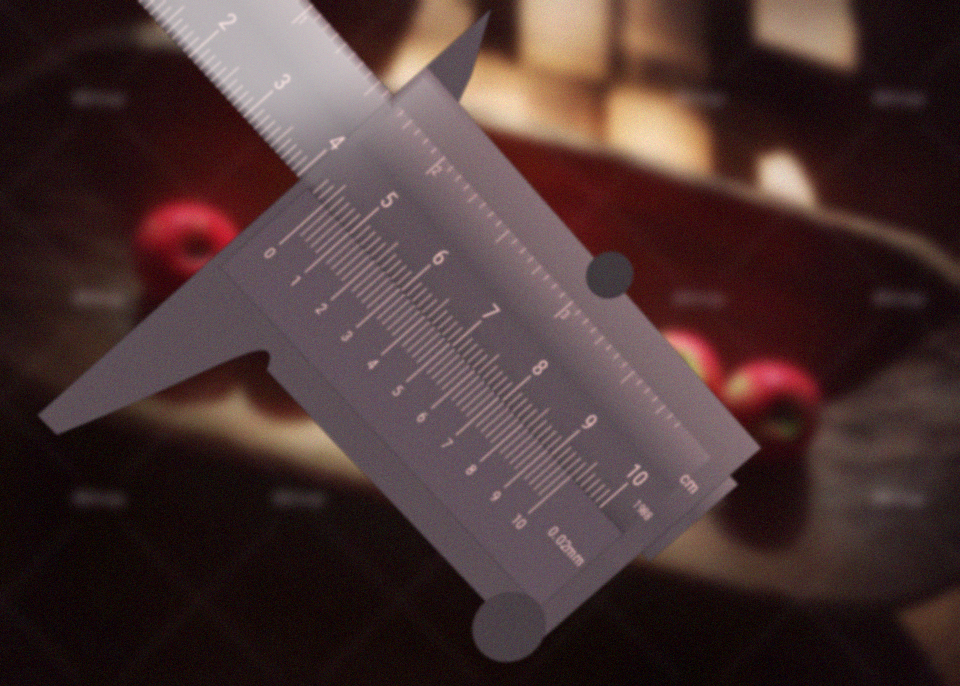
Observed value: {"value": 45.0, "unit": "mm"}
